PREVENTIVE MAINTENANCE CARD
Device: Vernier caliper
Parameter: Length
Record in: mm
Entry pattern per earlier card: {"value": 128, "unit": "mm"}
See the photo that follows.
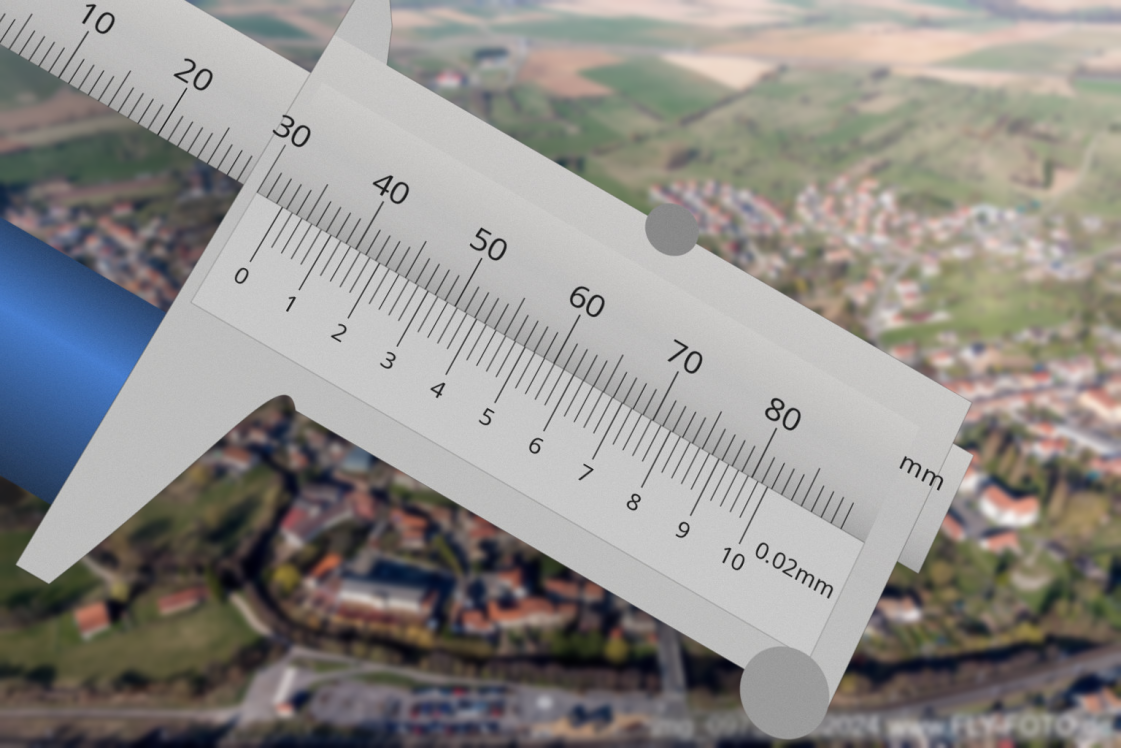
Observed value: {"value": 32.6, "unit": "mm"}
